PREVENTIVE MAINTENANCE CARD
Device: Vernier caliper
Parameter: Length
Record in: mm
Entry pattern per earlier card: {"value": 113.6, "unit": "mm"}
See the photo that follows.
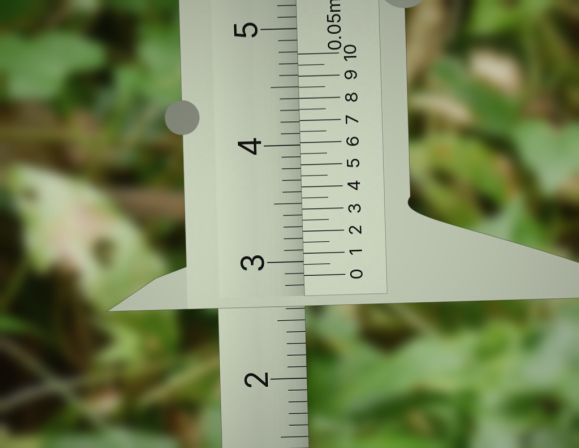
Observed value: {"value": 28.8, "unit": "mm"}
